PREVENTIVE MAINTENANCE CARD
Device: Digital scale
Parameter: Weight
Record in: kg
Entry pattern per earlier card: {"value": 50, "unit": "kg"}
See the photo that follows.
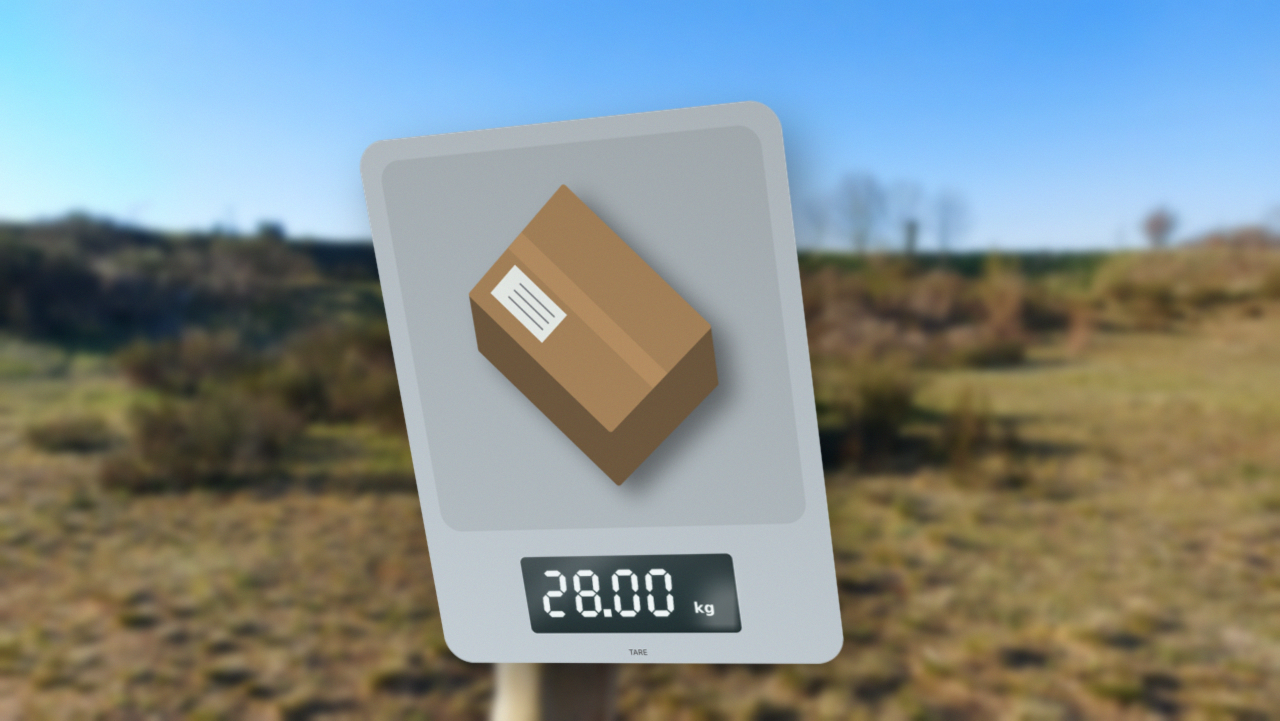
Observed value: {"value": 28.00, "unit": "kg"}
